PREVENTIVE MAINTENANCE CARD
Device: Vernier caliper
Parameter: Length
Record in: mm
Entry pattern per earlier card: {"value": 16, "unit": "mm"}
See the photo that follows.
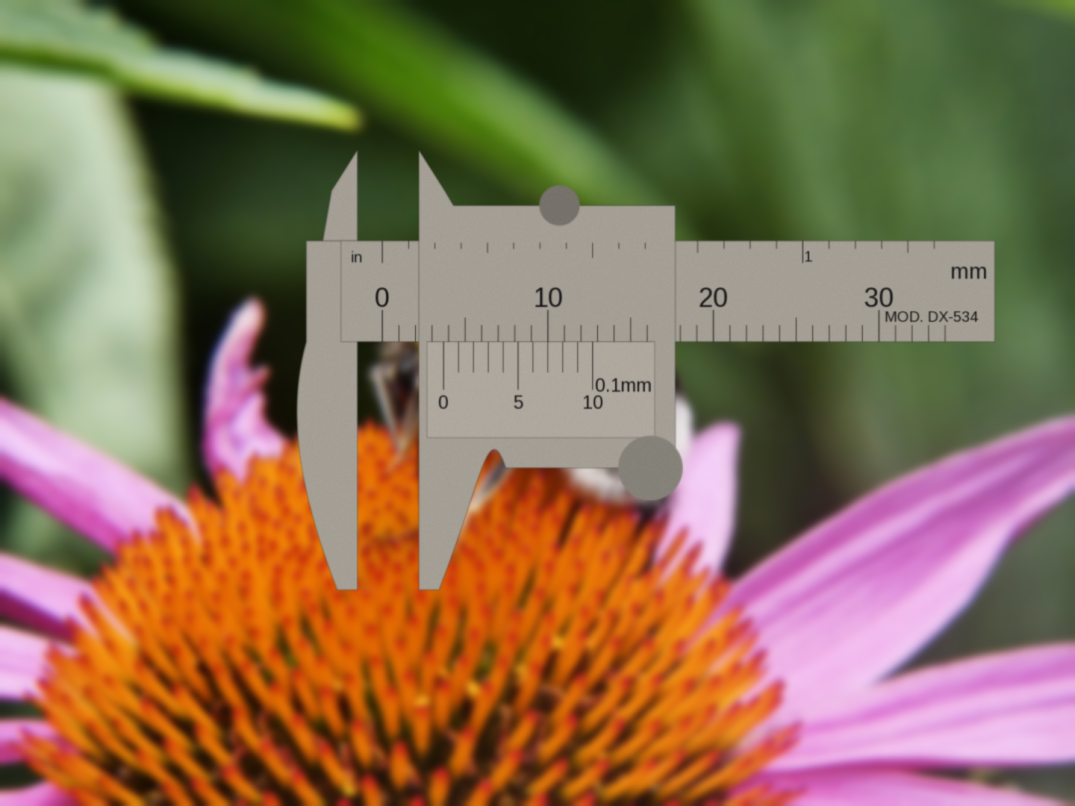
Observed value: {"value": 3.7, "unit": "mm"}
